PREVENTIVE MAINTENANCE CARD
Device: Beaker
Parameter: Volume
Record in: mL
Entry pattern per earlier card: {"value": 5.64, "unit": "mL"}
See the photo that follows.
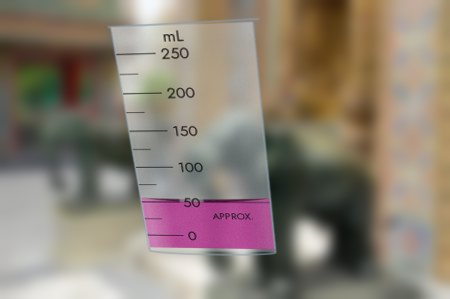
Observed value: {"value": 50, "unit": "mL"}
